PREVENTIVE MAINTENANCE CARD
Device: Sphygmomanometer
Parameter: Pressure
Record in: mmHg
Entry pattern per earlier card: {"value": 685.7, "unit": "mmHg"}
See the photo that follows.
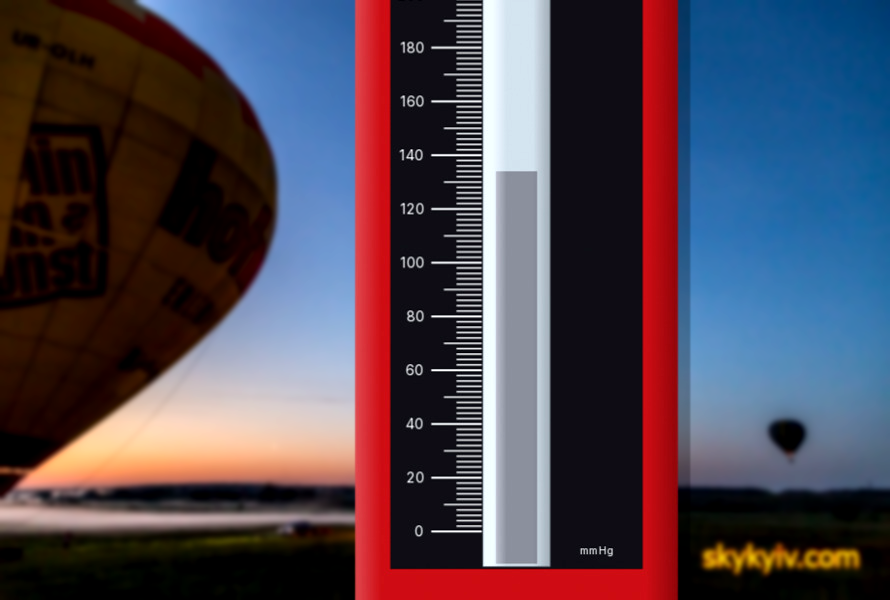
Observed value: {"value": 134, "unit": "mmHg"}
